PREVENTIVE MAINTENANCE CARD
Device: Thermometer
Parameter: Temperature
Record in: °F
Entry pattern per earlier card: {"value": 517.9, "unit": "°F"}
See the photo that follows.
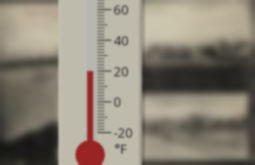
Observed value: {"value": 20, "unit": "°F"}
